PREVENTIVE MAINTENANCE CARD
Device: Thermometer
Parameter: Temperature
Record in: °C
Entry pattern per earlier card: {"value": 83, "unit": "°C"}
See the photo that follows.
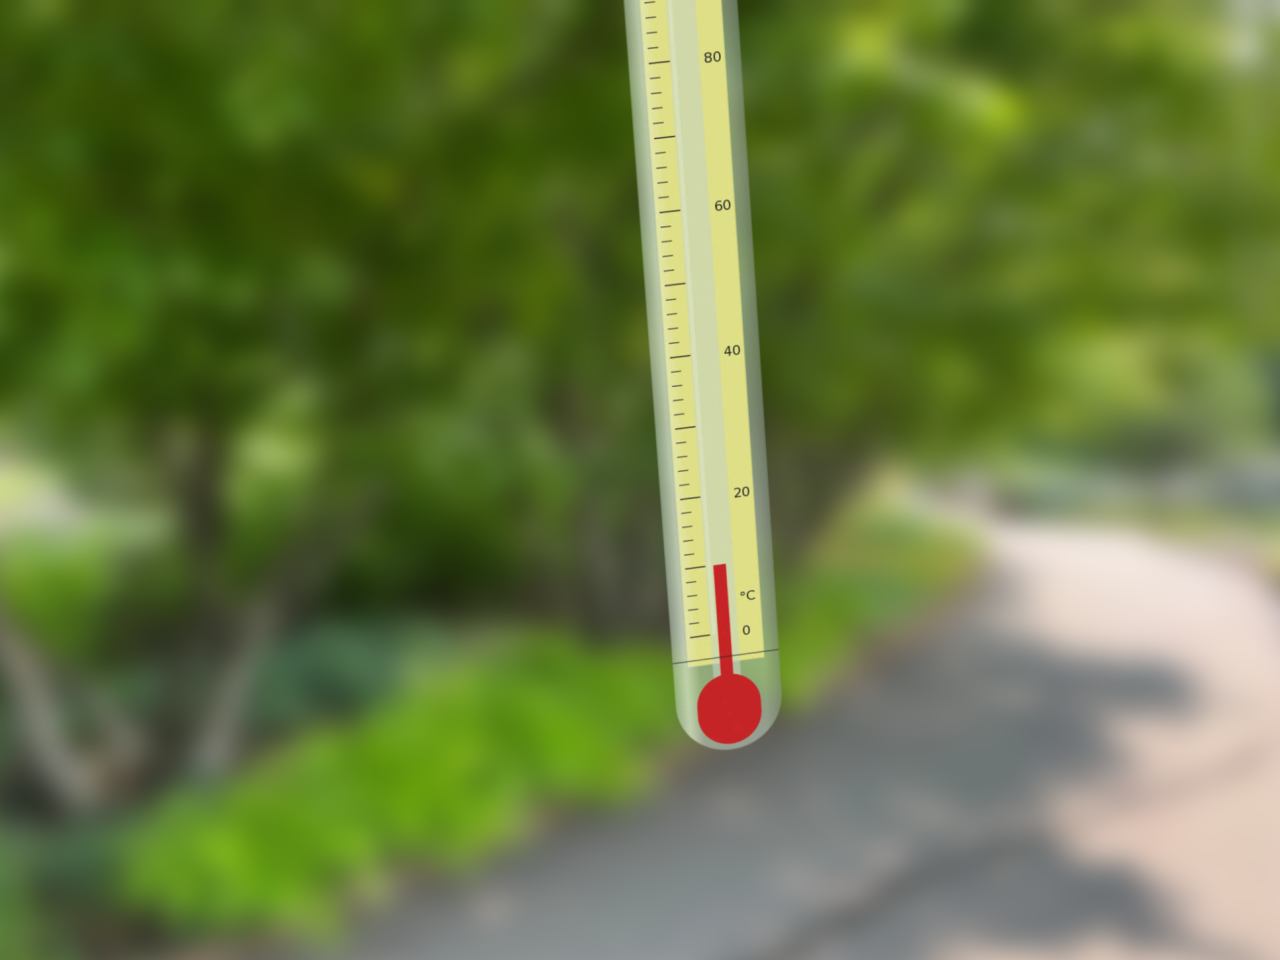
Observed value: {"value": 10, "unit": "°C"}
